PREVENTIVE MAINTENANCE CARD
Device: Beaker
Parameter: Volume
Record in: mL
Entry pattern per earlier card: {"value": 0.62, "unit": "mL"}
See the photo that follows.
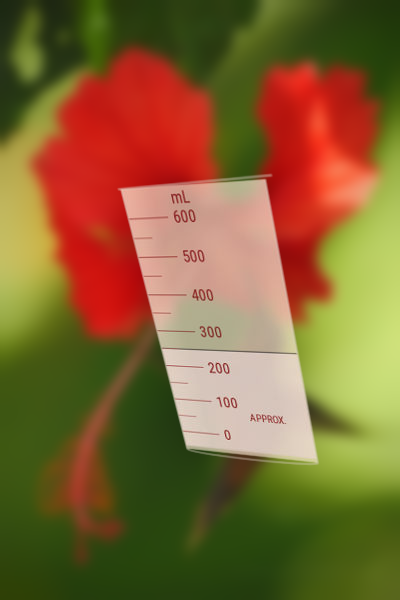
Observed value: {"value": 250, "unit": "mL"}
